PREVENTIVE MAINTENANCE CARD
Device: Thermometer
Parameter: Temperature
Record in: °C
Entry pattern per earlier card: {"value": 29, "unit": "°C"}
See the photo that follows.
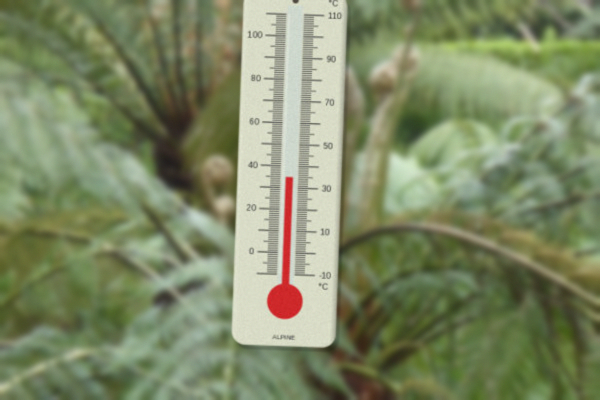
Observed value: {"value": 35, "unit": "°C"}
